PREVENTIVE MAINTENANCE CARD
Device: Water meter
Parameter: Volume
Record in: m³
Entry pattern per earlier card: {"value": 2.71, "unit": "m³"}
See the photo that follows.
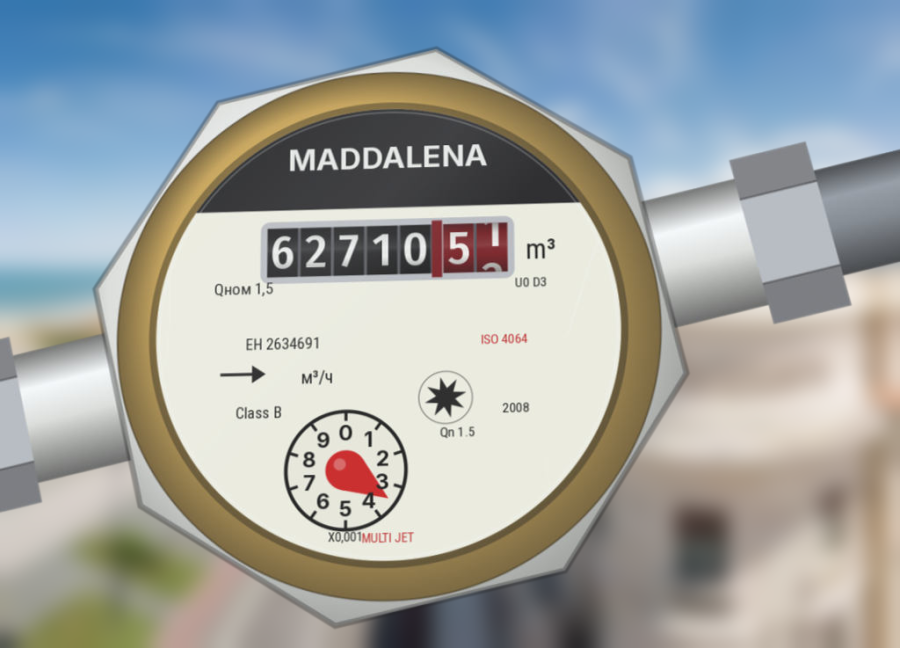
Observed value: {"value": 62710.513, "unit": "m³"}
